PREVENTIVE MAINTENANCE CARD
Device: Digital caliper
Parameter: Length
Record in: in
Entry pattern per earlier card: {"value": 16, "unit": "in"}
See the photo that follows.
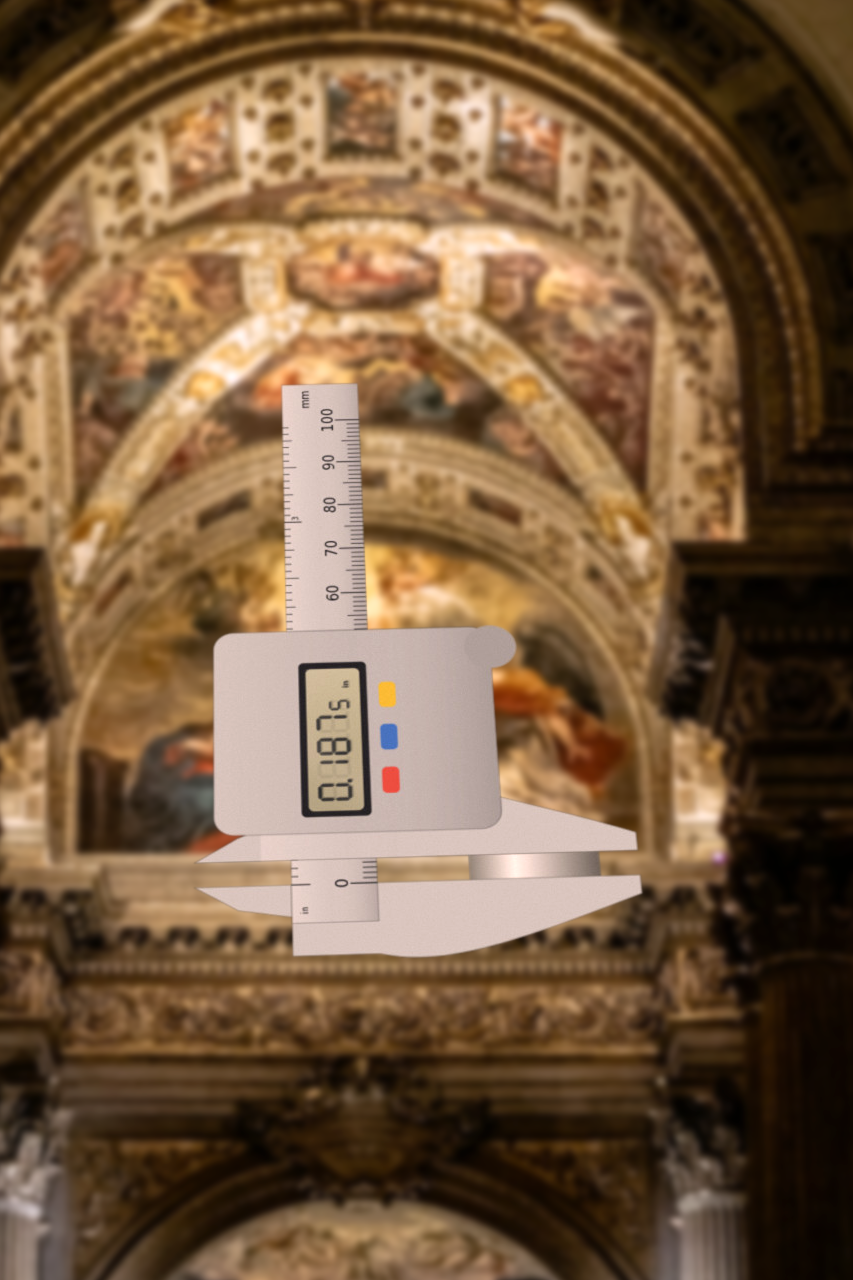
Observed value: {"value": 0.1875, "unit": "in"}
